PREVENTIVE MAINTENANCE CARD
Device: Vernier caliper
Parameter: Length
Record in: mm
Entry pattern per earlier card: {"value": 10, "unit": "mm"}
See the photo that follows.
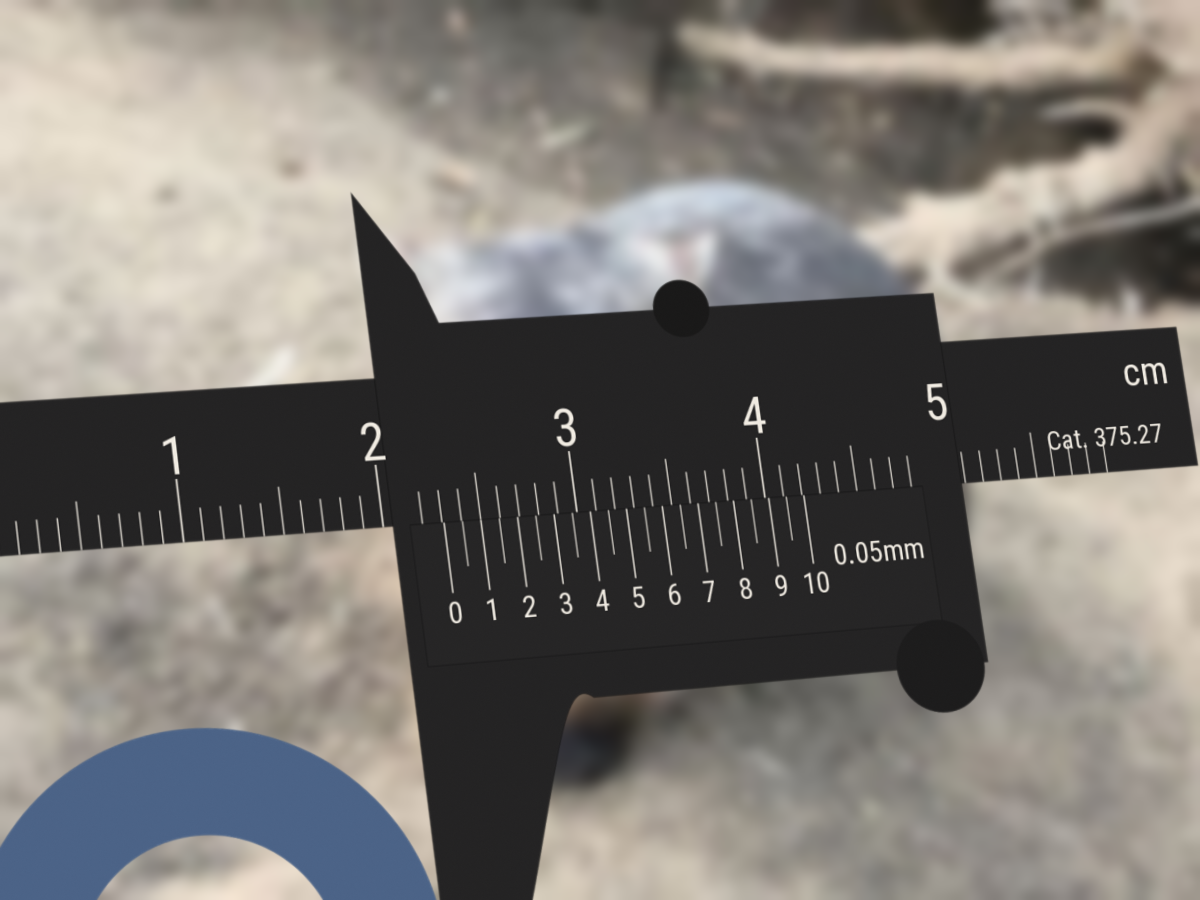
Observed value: {"value": 23.1, "unit": "mm"}
